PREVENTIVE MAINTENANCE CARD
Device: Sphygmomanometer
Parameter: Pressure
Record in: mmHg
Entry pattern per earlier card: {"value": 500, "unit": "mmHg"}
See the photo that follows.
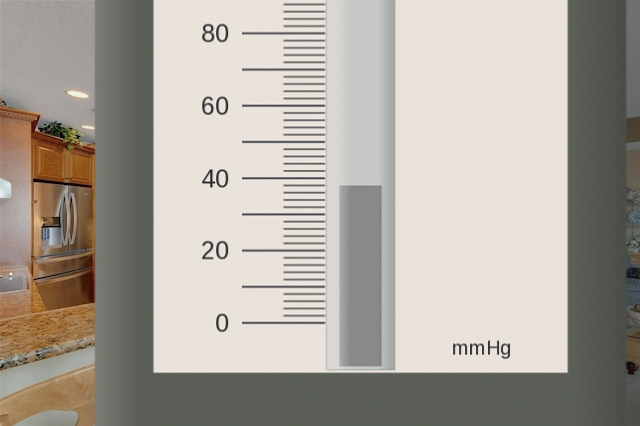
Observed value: {"value": 38, "unit": "mmHg"}
